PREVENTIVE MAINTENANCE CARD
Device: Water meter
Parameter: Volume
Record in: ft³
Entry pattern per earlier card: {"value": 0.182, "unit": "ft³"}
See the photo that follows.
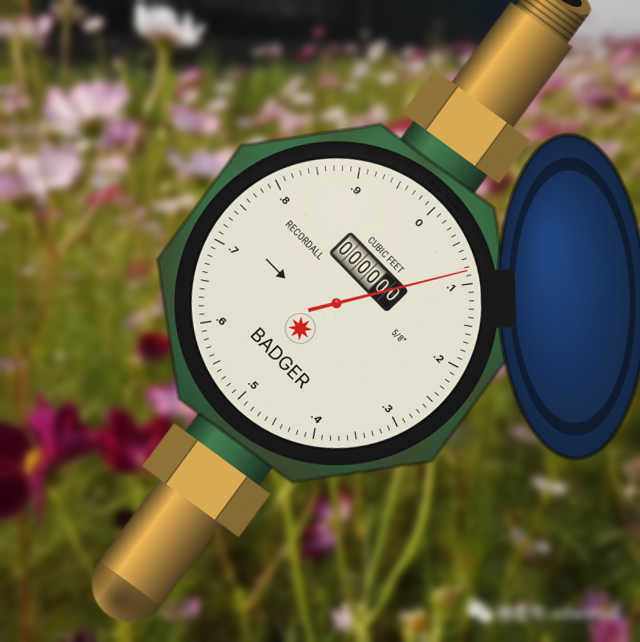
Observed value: {"value": 0.08, "unit": "ft³"}
